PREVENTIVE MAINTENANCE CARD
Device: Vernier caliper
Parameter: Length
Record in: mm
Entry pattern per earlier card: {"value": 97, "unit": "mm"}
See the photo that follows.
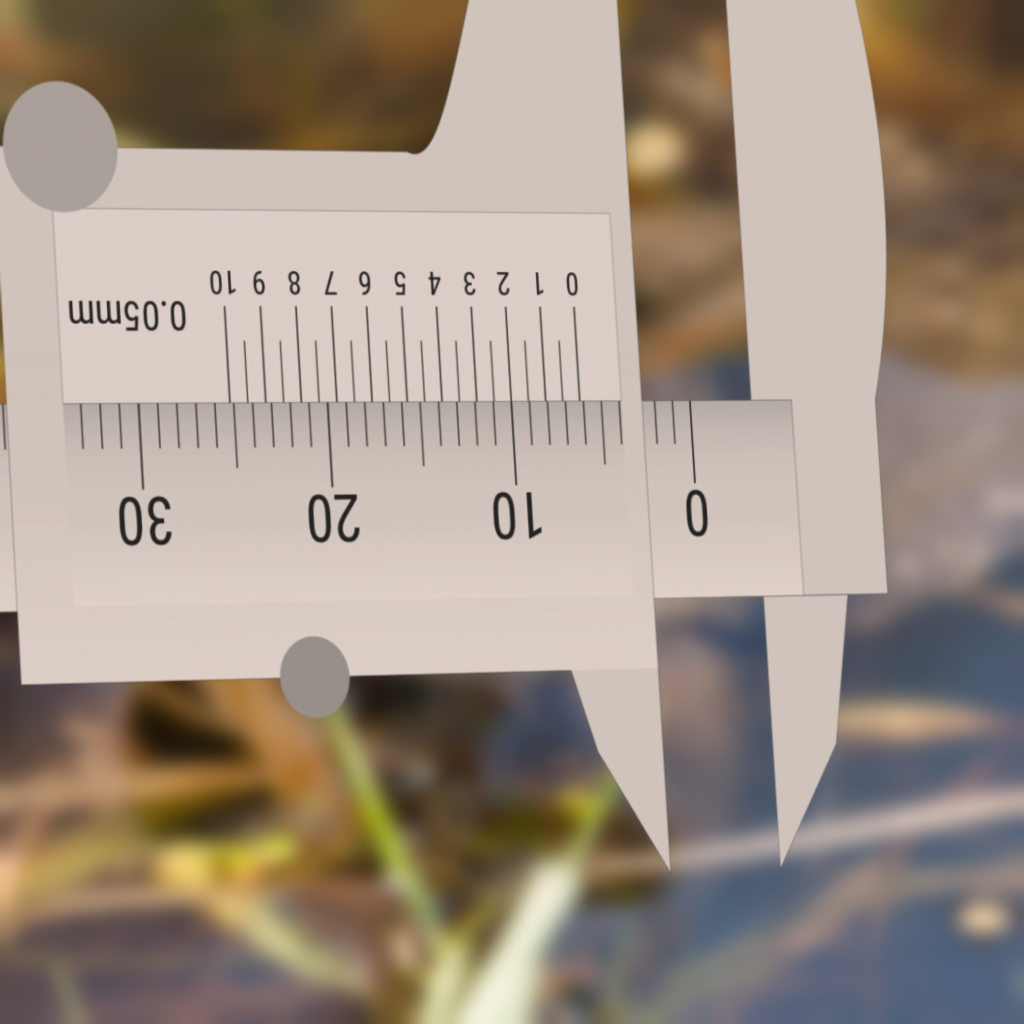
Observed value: {"value": 6.2, "unit": "mm"}
